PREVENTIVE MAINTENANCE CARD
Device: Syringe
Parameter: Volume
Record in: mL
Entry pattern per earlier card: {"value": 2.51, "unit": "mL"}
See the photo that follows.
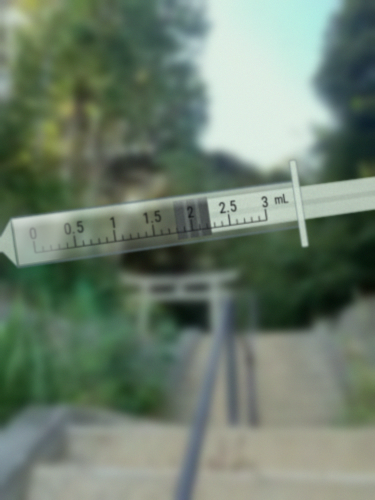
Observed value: {"value": 1.8, "unit": "mL"}
